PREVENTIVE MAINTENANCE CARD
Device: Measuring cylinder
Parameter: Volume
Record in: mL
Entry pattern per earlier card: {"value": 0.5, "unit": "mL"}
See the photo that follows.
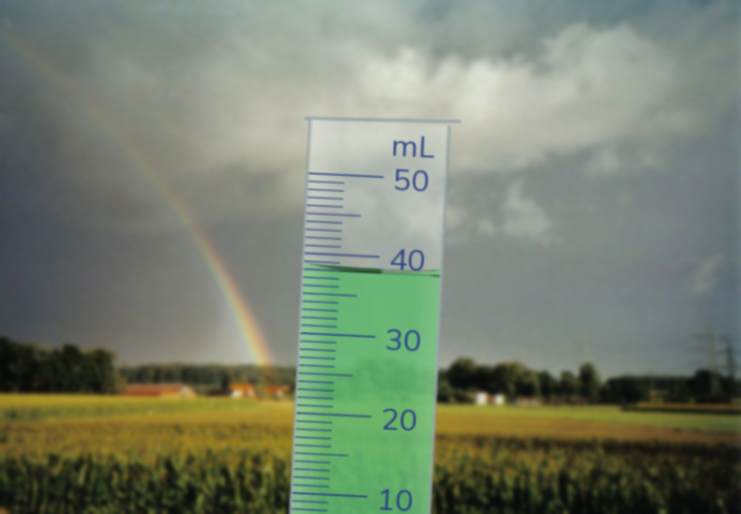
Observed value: {"value": 38, "unit": "mL"}
